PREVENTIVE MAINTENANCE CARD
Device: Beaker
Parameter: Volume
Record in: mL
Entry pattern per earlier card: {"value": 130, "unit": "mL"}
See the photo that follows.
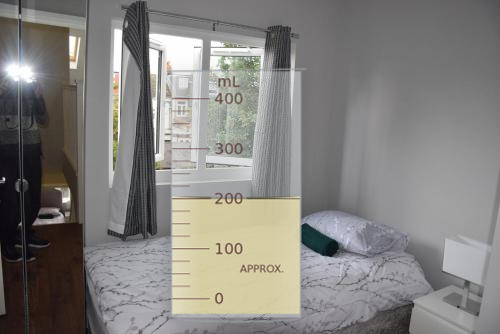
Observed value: {"value": 200, "unit": "mL"}
